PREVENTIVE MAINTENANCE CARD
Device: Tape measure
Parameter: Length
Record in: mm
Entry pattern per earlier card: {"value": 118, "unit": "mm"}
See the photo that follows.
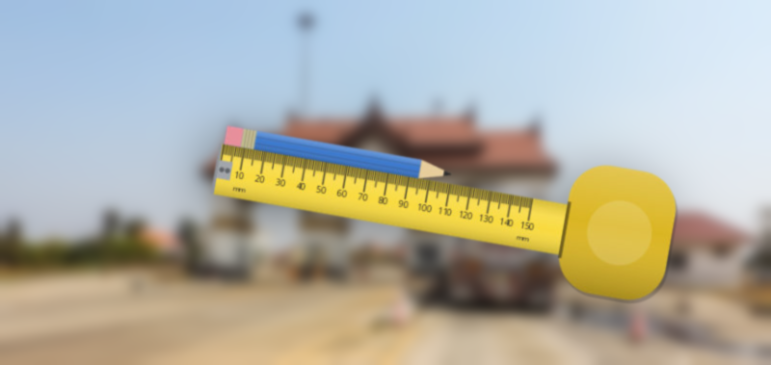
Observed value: {"value": 110, "unit": "mm"}
